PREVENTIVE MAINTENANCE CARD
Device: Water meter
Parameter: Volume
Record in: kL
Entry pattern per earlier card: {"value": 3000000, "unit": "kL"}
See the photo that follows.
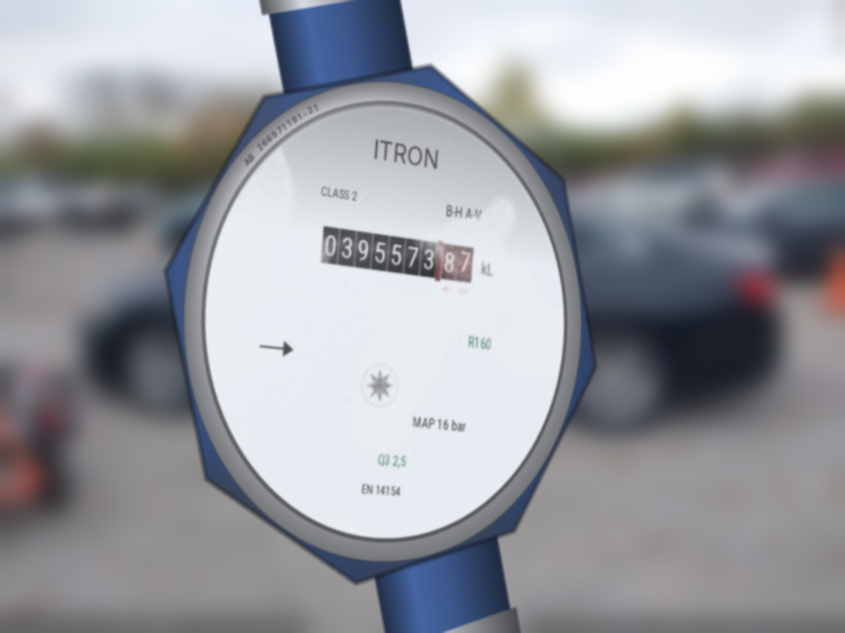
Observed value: {"value": 395573.87, "unit": "kL"}
